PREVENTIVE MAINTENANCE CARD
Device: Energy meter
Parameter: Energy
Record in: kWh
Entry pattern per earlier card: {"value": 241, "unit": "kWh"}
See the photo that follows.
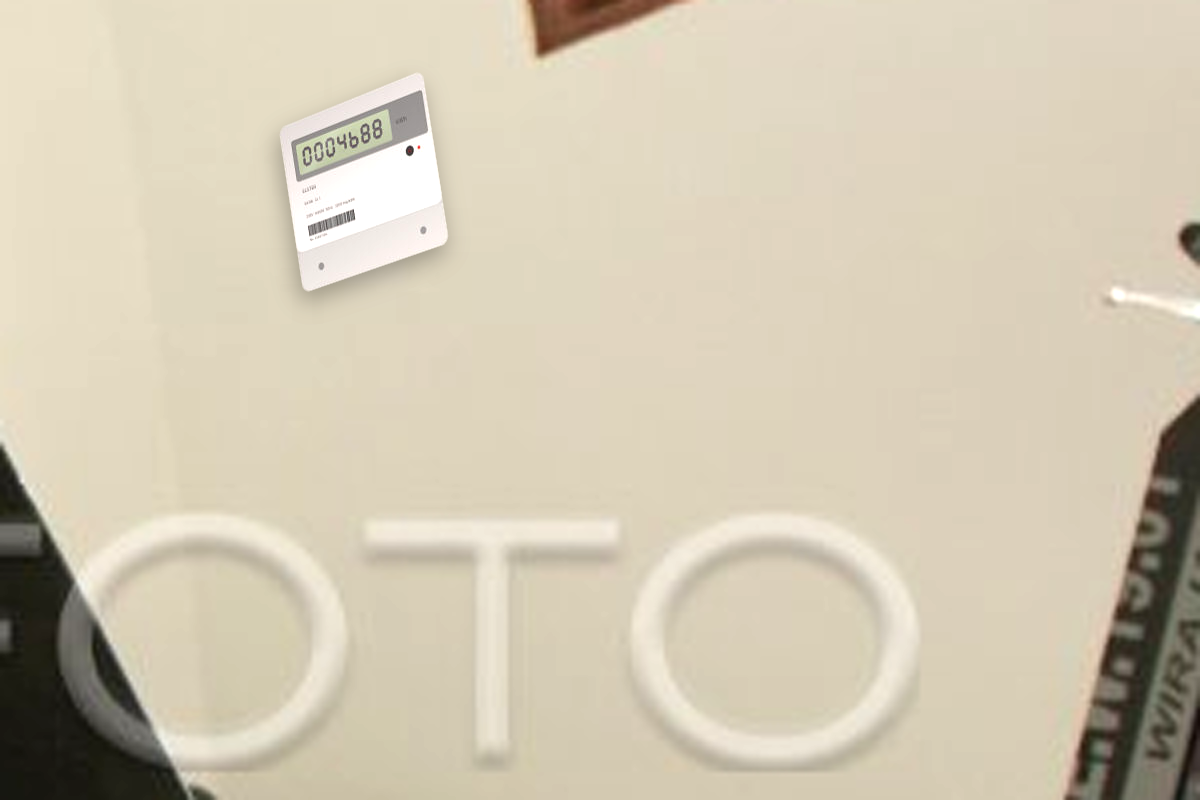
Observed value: {"value": 4688, "unit": "kWh"}
